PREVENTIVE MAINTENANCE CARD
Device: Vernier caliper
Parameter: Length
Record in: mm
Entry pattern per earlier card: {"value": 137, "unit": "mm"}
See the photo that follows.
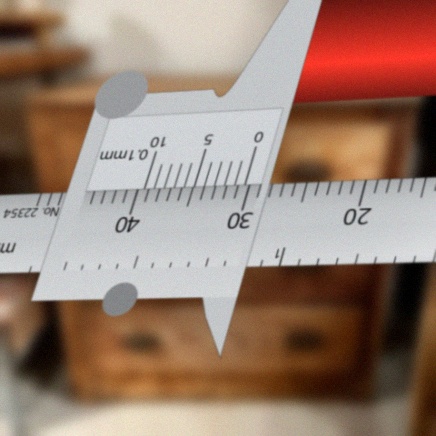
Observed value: {"value": 30.4, "unit": "mm"}
